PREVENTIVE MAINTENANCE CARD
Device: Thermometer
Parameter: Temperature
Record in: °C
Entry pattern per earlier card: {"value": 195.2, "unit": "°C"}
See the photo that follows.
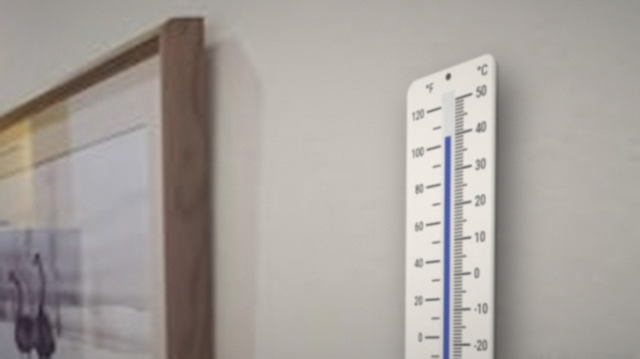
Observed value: {"value": 40, "unit": "°C"}
